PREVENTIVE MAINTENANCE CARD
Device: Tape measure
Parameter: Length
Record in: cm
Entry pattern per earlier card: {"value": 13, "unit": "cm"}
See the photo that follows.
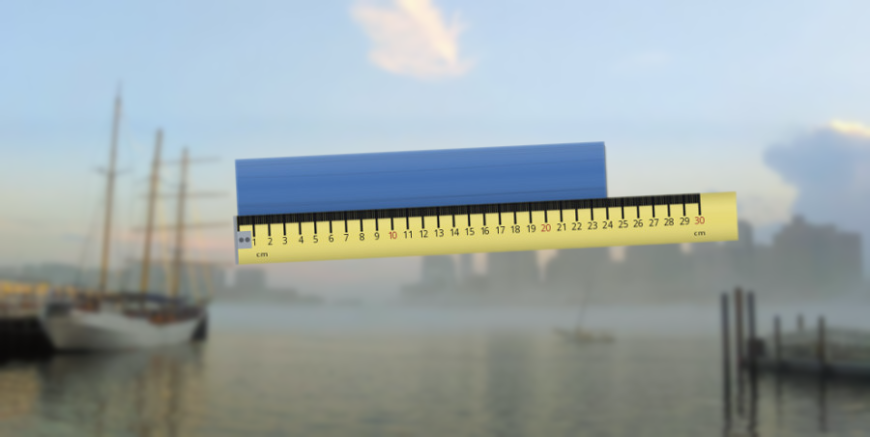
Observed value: {"value": 24, "unit": "cm"}
